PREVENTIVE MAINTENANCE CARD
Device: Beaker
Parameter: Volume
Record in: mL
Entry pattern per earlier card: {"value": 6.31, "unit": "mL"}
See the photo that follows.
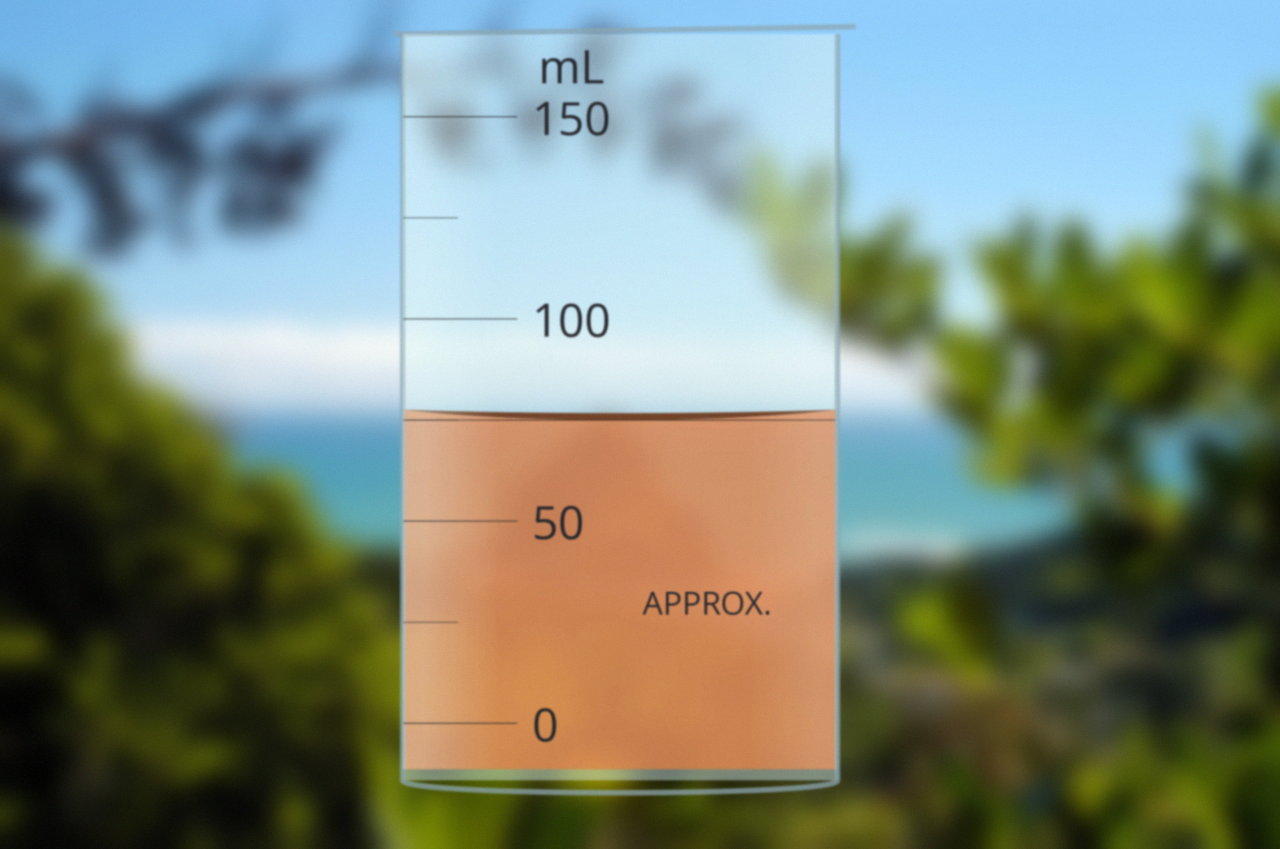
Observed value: {"value": 75, "unit": "mL"}
